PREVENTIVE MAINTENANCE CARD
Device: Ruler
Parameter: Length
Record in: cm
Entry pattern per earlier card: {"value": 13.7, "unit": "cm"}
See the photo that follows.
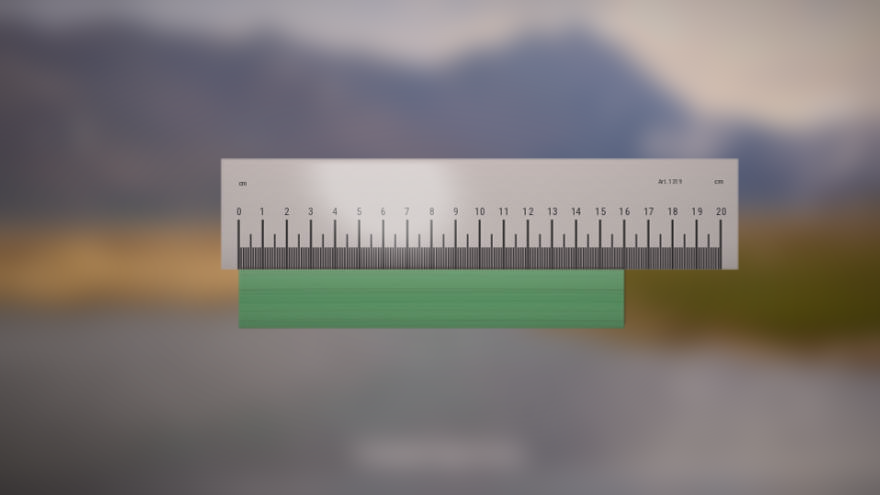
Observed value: {"value": 16, "unit": "cm"}
